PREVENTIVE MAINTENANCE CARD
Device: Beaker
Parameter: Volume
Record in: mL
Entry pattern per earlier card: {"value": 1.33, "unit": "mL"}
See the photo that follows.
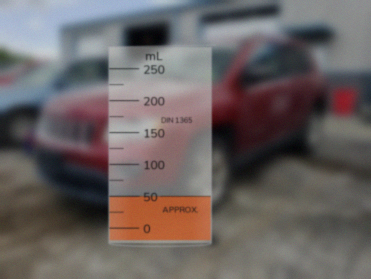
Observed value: {"value": 50, "unit": "mL"}
